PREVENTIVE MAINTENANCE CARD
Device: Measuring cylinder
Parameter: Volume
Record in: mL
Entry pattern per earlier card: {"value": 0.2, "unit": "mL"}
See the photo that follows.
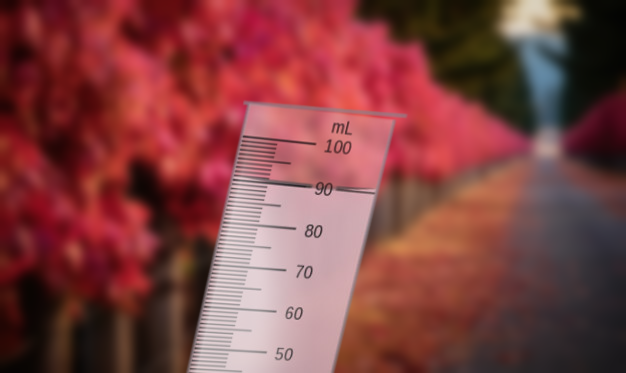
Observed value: {"value": 90, "unit": "mL"}
